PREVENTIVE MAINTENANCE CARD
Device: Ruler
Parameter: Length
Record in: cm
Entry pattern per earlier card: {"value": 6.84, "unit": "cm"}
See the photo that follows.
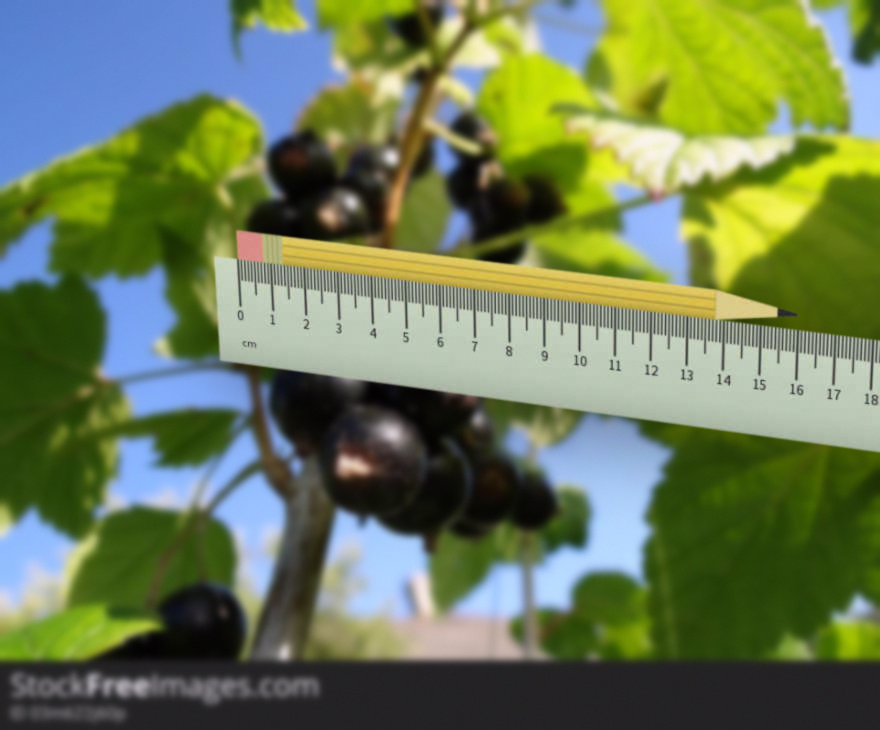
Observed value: {"value": 16, "unit": "cm"}
